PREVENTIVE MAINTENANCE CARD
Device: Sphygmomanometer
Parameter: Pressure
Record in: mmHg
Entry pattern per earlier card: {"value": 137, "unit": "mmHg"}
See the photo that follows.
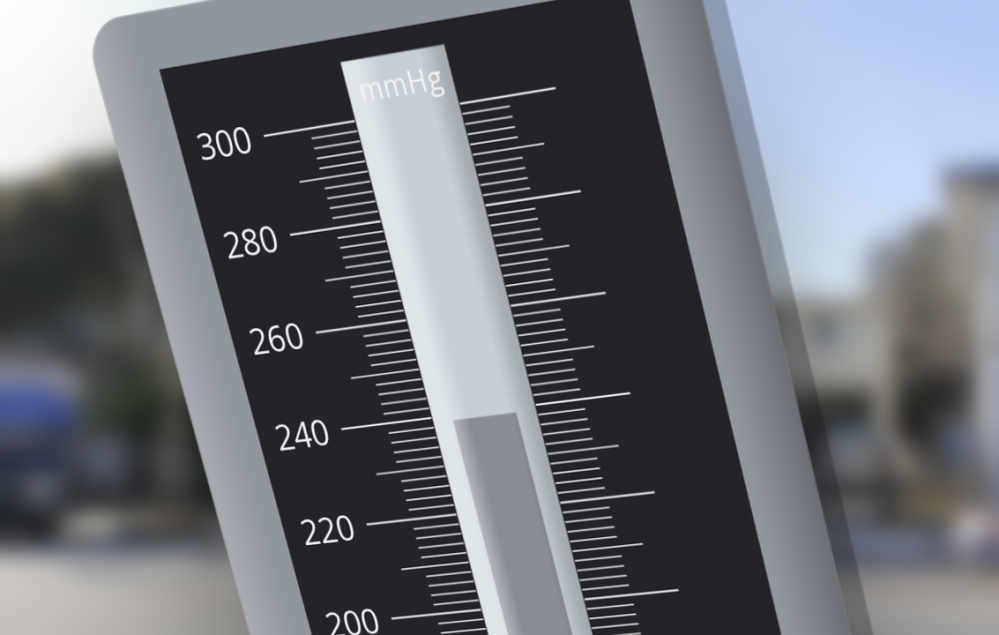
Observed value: {"value": 239, "unit": "mmHg"}
